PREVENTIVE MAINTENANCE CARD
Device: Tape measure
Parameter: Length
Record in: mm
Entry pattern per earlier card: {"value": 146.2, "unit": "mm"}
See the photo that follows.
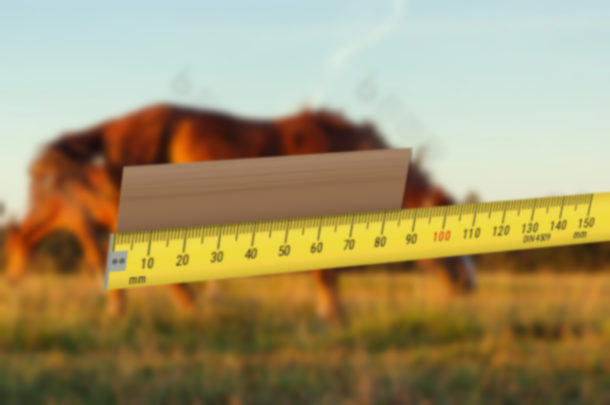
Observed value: {"value": 85, "unit": "mm"}
